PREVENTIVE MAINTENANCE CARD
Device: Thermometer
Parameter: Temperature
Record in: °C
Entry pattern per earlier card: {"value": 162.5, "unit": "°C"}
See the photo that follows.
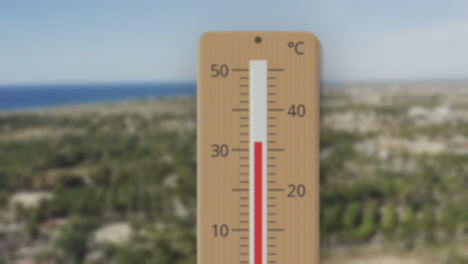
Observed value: {"value": 32, "unit": "°C"}
